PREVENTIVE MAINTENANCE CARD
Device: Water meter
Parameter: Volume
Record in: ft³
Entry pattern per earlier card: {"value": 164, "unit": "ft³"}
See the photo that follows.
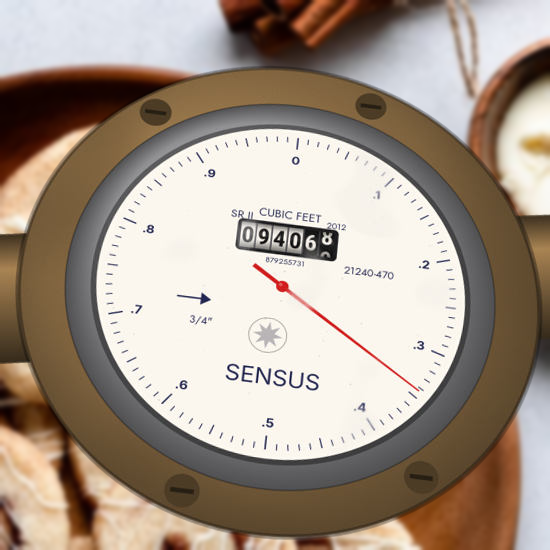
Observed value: {"value": 94068.34, "unit": "ft³"}
